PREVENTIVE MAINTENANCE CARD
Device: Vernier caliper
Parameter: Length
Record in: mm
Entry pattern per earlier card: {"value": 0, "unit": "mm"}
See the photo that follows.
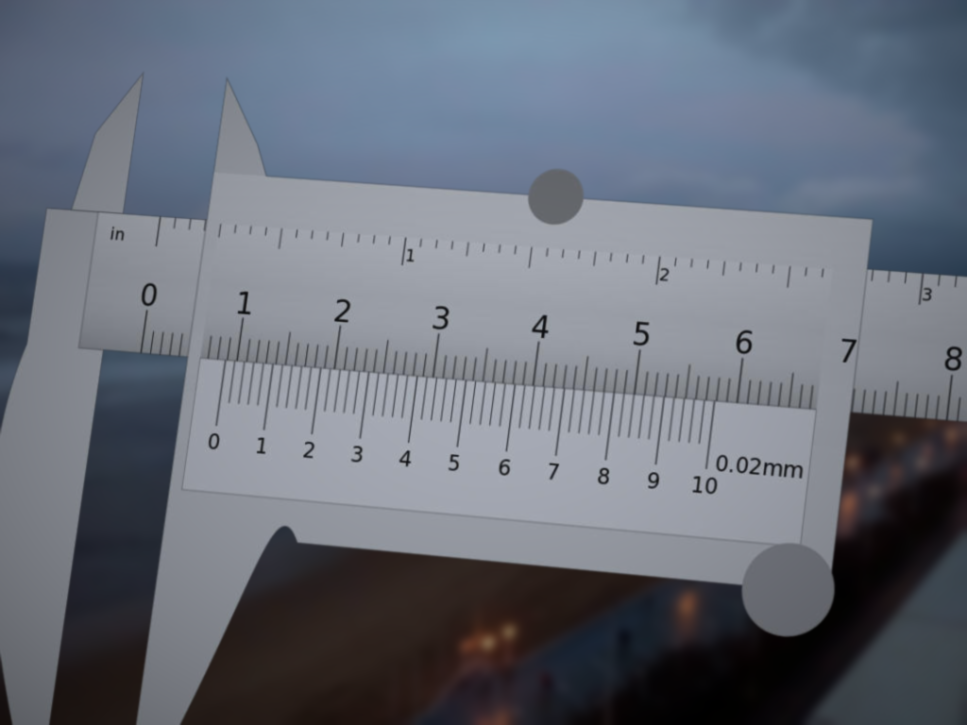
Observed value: {"value": 8.8, "unit": "mm"}
